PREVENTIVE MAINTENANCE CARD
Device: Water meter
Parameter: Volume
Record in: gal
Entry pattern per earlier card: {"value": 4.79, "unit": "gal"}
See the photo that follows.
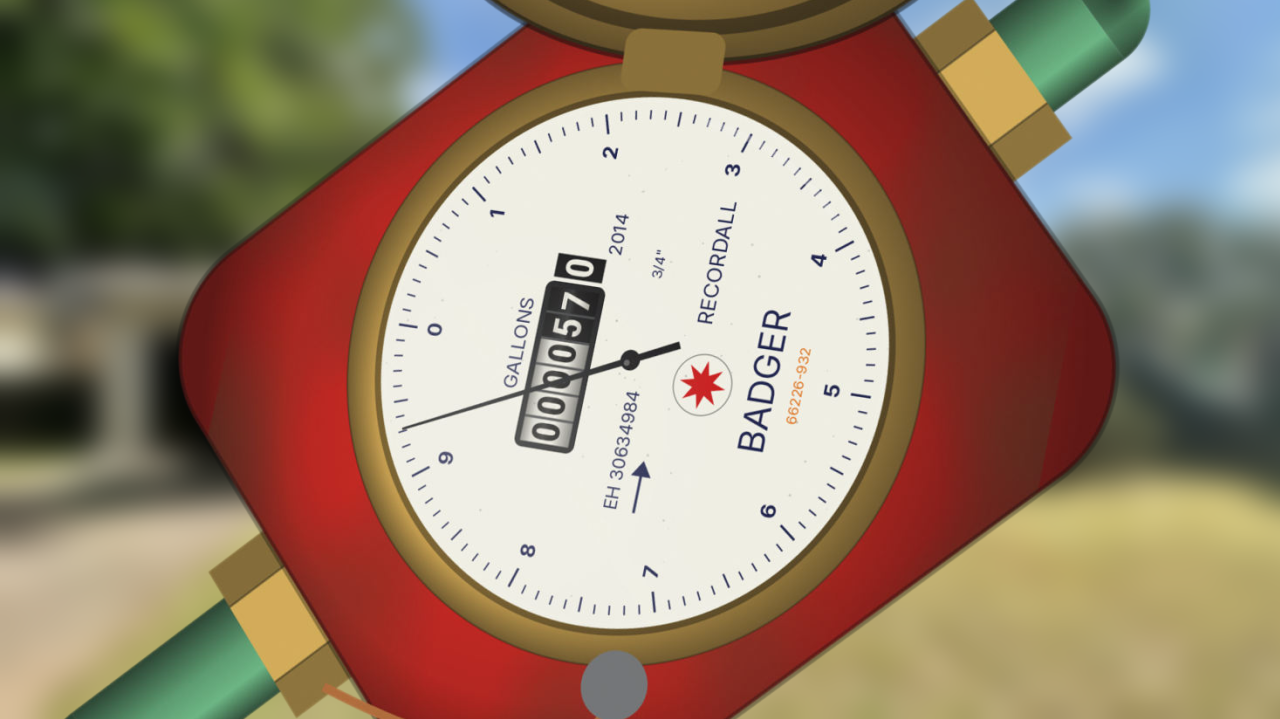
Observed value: {"value": 569.3, "unit": "gal"}
